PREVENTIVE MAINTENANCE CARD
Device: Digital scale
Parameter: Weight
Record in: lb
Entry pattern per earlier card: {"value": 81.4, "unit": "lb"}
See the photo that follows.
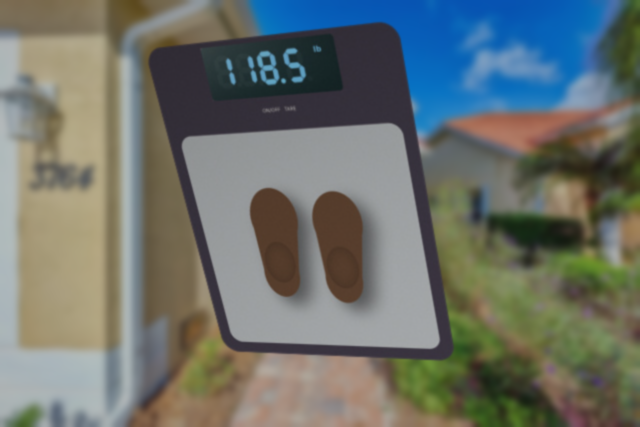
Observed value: {"value": 118.5, "unit": "lb"}
